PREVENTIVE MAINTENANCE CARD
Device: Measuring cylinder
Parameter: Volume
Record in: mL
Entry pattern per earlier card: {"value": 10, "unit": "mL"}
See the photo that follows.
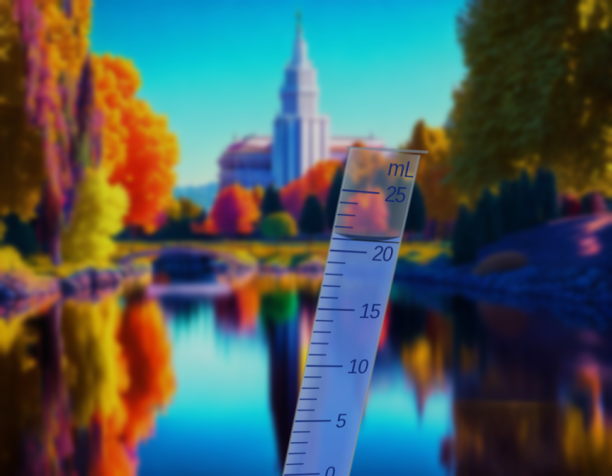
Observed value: {"value": 21, "unit": "mL"}
